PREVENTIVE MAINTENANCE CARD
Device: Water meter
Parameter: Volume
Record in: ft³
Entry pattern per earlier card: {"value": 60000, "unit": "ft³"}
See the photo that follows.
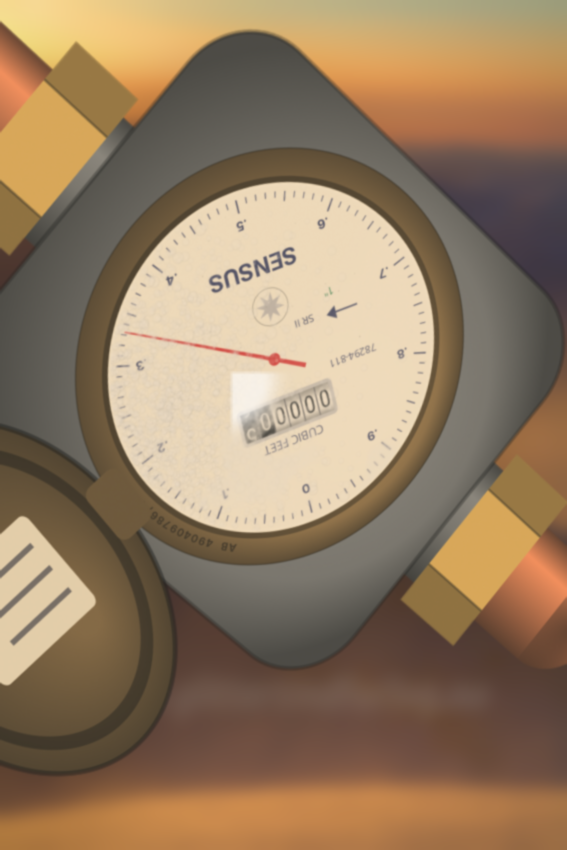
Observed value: {"value": 5.33, "unit": "ft³"}
